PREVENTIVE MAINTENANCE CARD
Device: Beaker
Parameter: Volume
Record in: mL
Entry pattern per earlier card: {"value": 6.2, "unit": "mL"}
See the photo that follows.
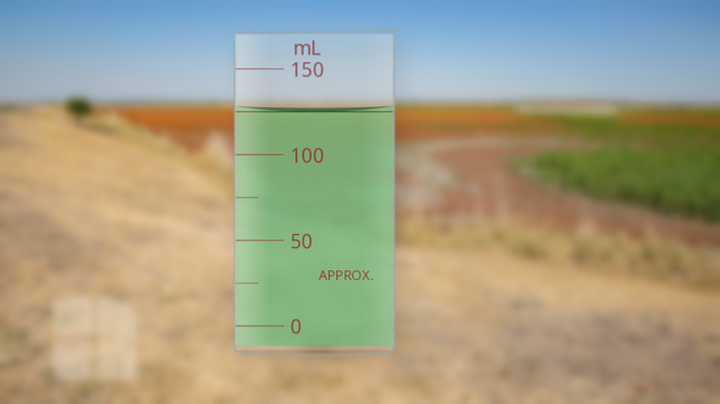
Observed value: {"value": 125, "unit": "mL"}
